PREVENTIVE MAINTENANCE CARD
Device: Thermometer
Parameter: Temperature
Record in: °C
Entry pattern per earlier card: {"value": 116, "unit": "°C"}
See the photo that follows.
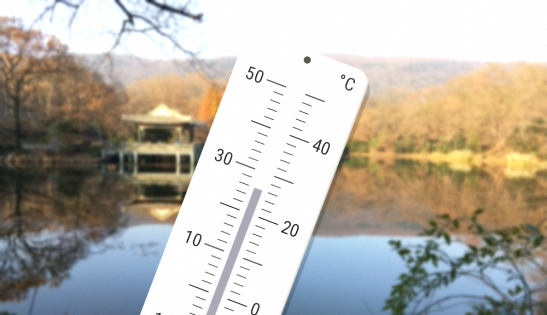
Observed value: {"value": 26, "unit": "°C"}
